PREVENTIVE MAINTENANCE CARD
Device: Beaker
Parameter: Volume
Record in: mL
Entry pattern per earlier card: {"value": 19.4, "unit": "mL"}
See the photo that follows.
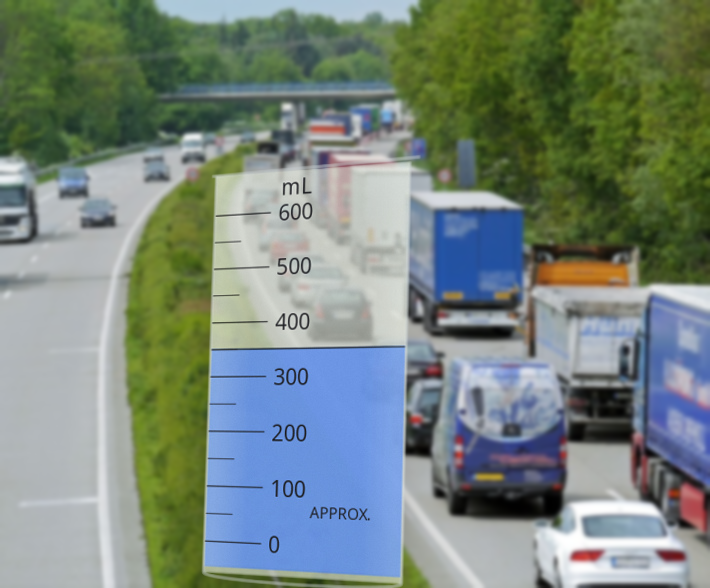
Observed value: {"value": 350, "unit": "mL"}
